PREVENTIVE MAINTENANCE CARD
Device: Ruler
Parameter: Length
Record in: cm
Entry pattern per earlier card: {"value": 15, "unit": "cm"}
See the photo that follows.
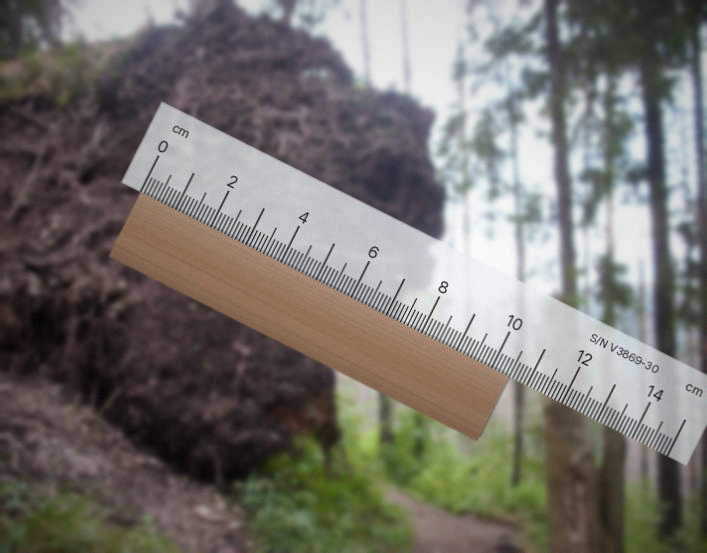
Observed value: {"value": 10.5, "unit": "cm"}
